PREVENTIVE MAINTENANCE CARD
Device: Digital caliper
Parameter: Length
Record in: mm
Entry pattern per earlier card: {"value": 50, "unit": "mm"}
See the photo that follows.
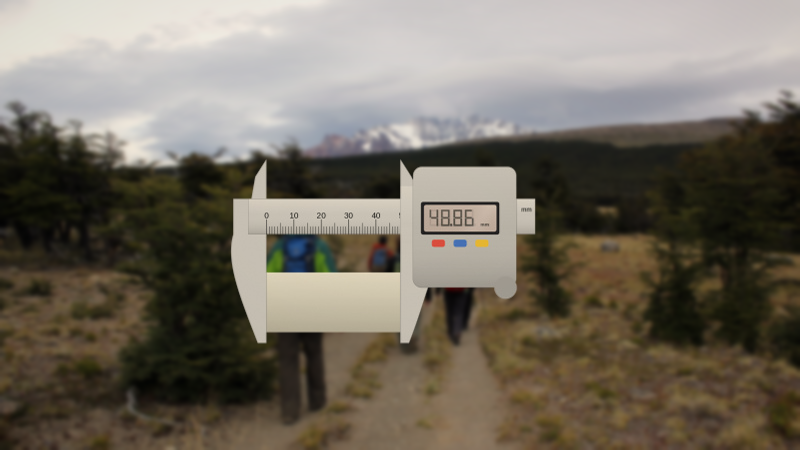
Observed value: {"value": 48.86, "unit": "mm"}
